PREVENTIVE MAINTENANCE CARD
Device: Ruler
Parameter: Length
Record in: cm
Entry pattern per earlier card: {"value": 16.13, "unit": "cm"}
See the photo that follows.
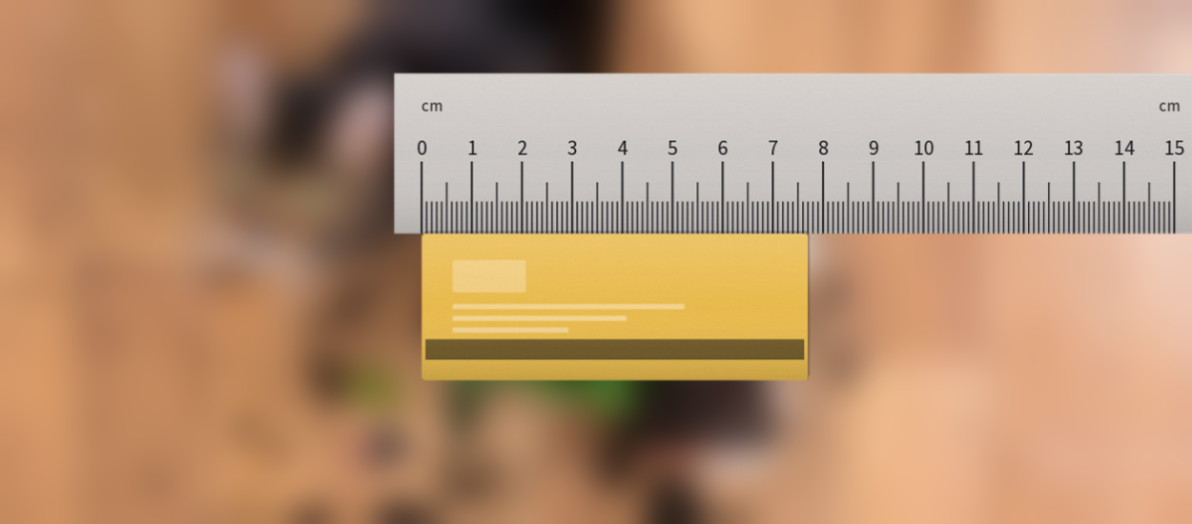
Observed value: {"value": 7.7, "unit": "cm"}
